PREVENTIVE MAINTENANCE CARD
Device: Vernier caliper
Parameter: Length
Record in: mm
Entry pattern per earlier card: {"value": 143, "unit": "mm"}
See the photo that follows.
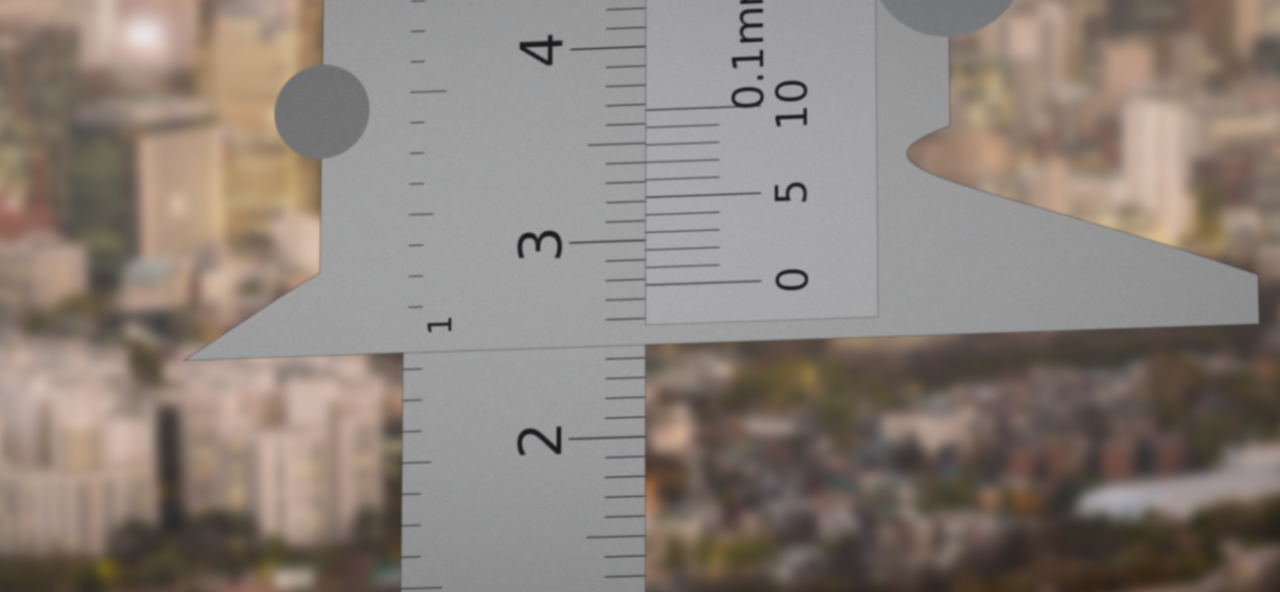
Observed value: {"value": 27.7, "unit": "mm"}
